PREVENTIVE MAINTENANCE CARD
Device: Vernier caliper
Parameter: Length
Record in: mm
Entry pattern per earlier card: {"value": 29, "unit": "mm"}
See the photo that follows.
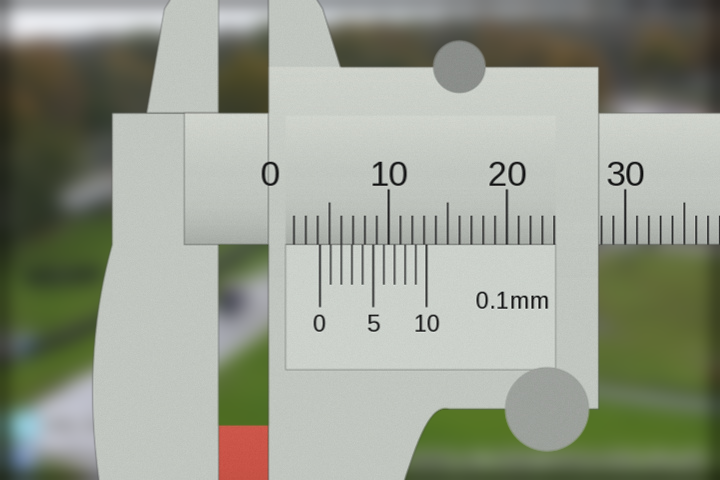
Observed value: {"value": 4.2, "unit": "mm"}
